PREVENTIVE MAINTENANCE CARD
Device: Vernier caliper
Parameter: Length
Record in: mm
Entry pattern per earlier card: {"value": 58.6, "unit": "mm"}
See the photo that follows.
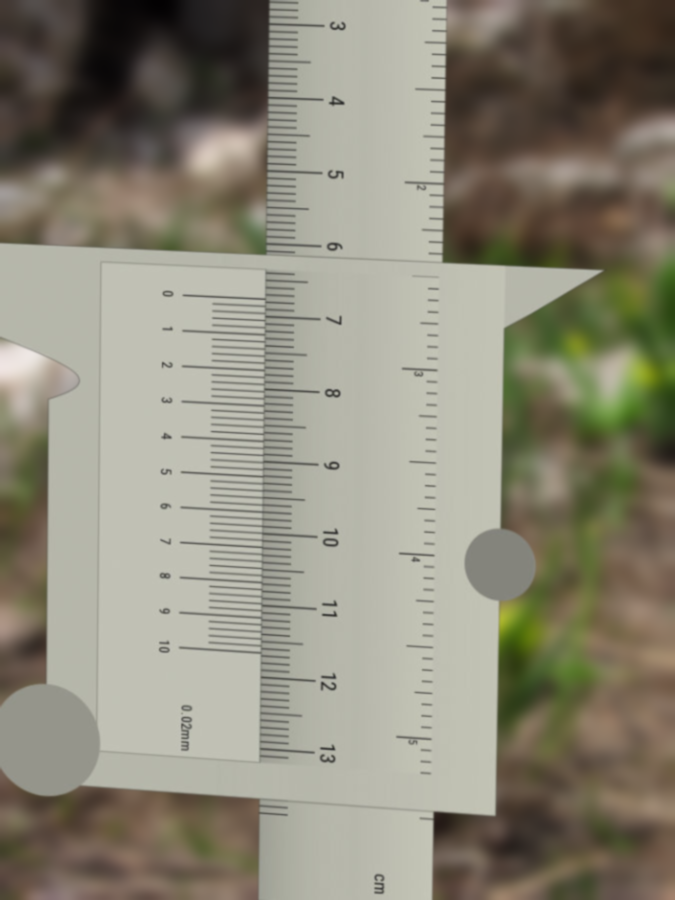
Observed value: {"value": 67.6, "unit": "mm"}
